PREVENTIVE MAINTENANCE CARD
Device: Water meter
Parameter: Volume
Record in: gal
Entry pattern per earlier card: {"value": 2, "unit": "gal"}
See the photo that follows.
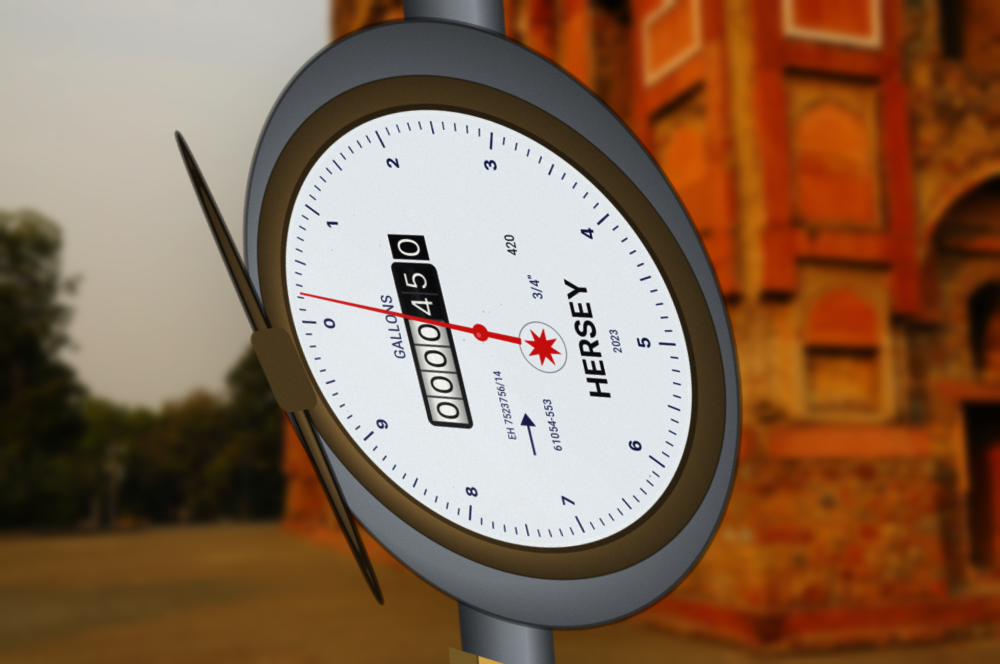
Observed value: {"value": 450.2, "unit": "gal"}
